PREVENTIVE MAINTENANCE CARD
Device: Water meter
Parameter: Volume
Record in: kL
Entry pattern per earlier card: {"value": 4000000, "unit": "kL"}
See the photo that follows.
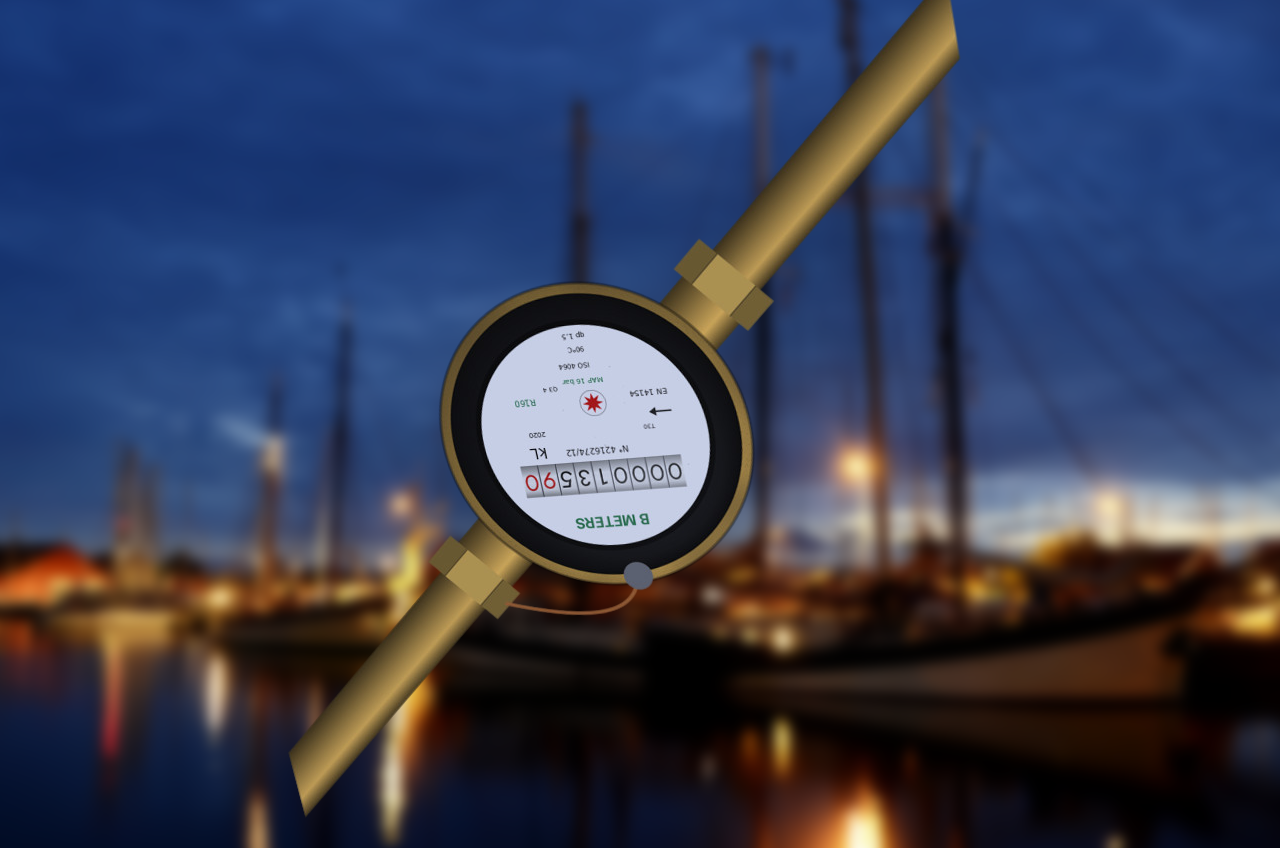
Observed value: {"value": 135.90, "unit": "kL"}
